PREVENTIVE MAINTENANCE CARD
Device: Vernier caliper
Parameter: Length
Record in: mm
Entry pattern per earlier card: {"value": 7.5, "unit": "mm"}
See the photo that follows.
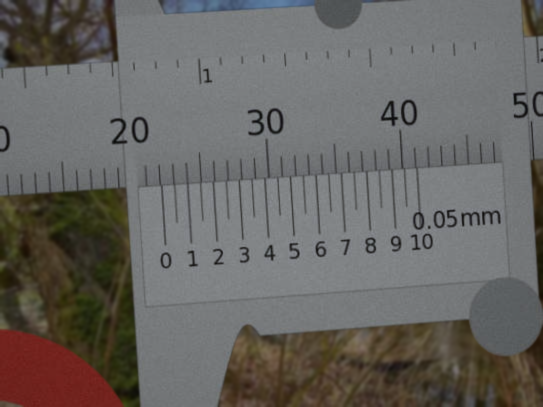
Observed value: {"value": 22.1, "unit": "mm"}
